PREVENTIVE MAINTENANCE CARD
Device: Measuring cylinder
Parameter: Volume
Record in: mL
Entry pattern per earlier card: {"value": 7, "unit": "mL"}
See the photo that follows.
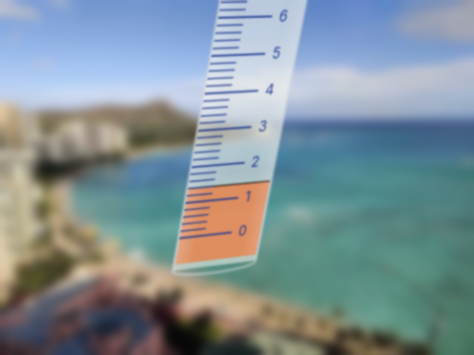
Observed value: {"value": 1.4, "unit": "mL"}
